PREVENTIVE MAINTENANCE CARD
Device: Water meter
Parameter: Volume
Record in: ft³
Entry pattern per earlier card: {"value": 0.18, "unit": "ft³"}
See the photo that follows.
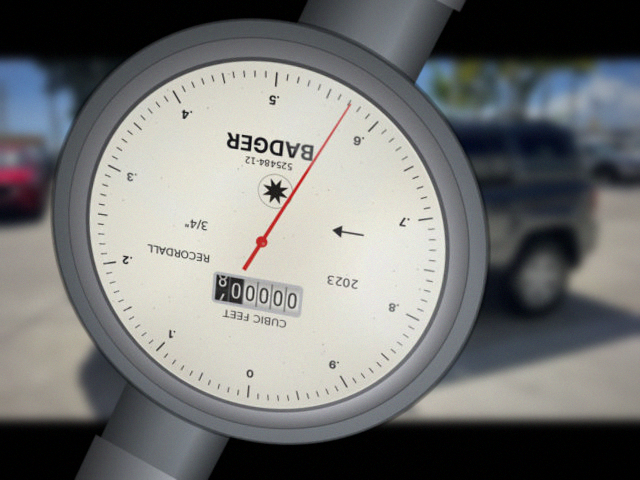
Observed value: {"value": 7.57, "unit": "ft³"}
